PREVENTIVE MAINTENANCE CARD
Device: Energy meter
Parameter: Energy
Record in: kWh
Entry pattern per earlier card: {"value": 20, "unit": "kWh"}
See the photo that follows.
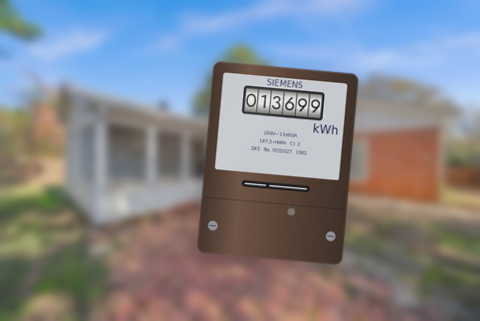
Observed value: {"value": 13699, "unit": "kWh"}
